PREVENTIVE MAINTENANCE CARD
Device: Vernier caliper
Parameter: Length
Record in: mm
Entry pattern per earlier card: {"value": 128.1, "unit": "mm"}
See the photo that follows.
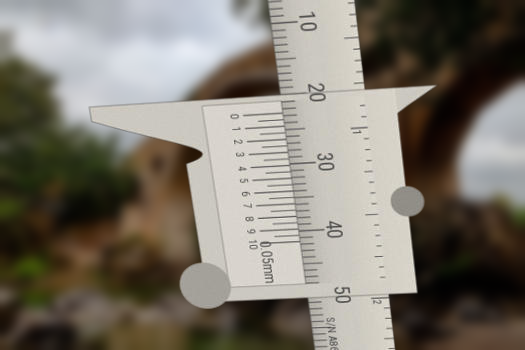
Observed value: {"value": 22.6, "unit": "mm"}
